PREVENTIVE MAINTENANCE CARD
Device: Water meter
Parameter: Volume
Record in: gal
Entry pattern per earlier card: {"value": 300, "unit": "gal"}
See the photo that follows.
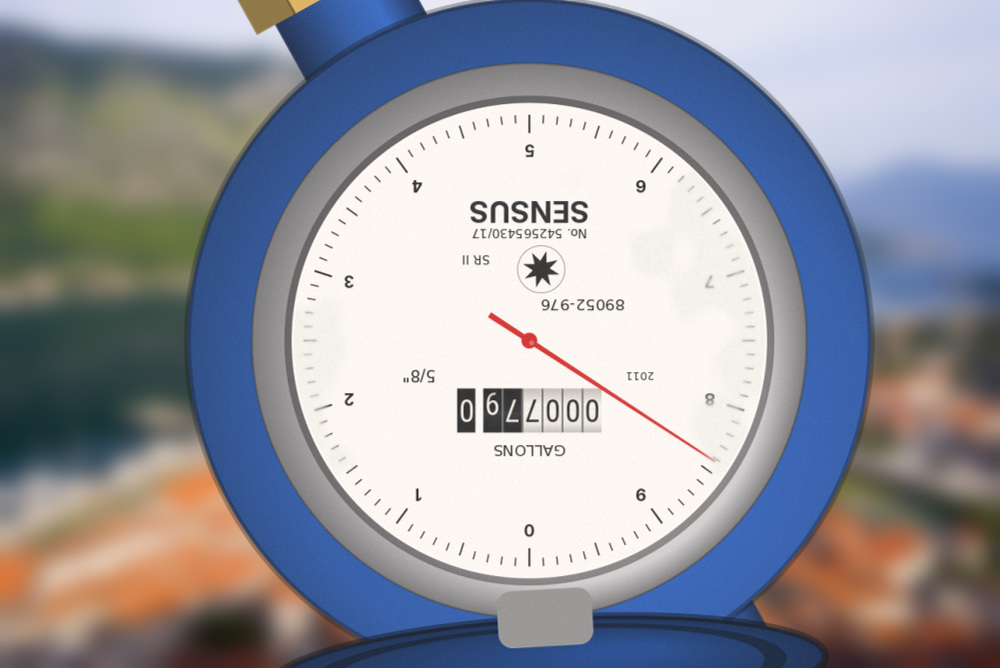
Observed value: {"value": 7788.4, "unit": "gal"}
